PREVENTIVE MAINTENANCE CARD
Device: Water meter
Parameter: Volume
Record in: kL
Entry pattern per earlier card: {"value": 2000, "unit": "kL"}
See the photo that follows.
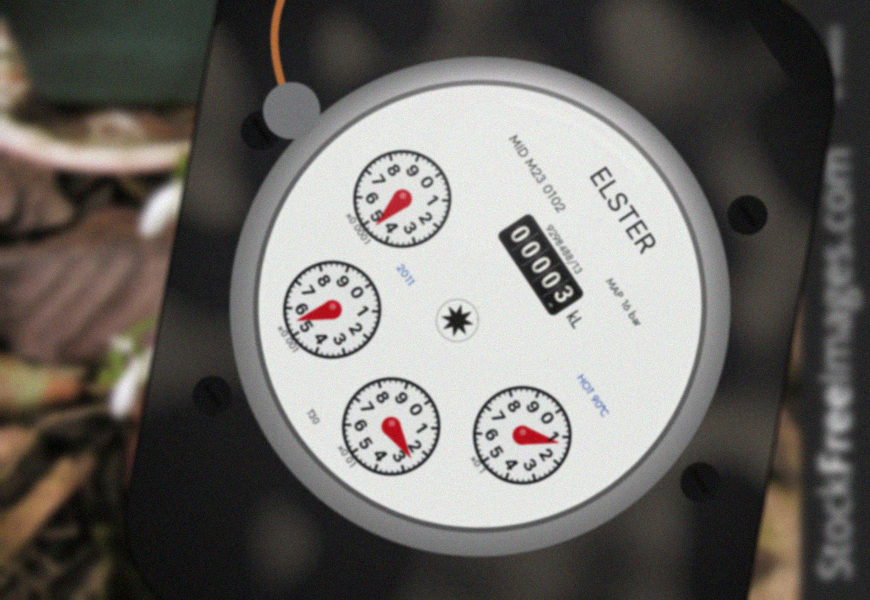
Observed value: {"value": 3.1254, "unit": "kL"}
